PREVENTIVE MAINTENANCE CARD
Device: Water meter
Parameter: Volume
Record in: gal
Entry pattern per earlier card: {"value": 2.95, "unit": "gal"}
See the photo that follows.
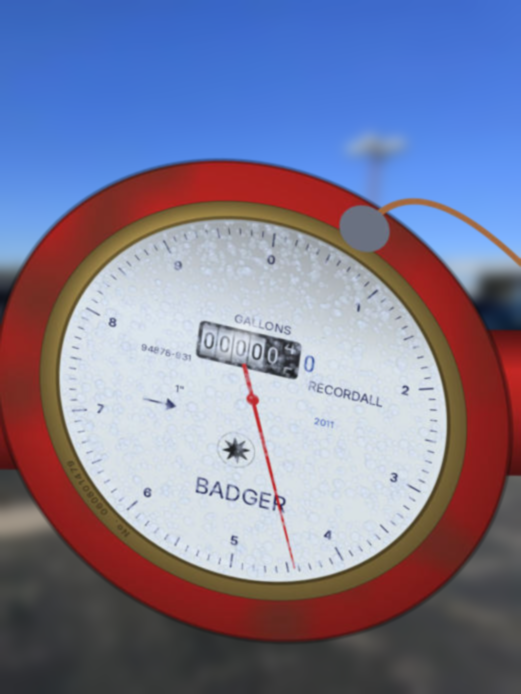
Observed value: {"value": 44.4, "unit": "gal"}
